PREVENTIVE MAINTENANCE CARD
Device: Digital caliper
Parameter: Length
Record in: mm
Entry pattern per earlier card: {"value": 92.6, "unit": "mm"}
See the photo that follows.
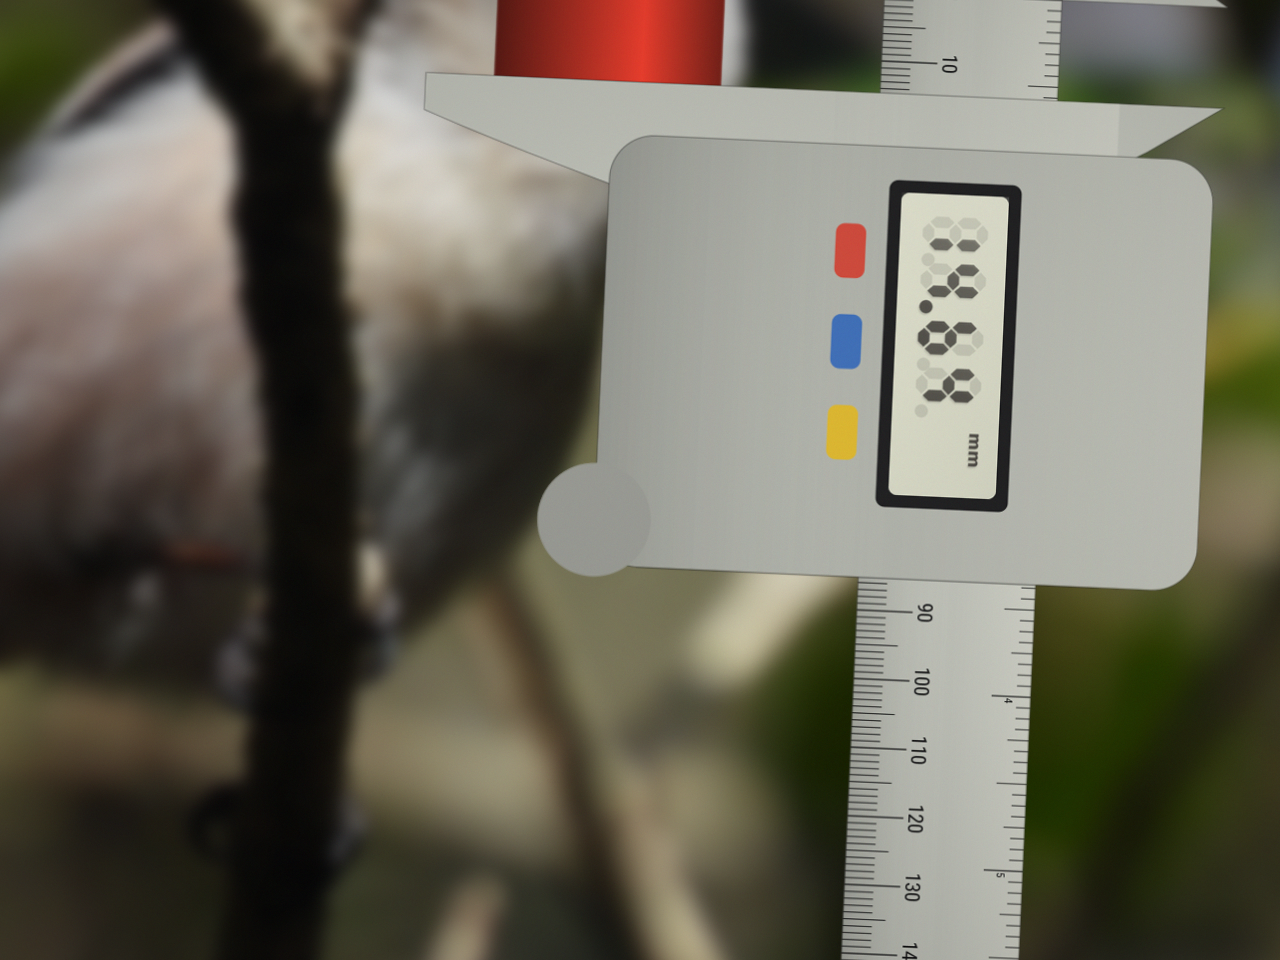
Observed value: {"value": 14.64, "unit": "mm"}
